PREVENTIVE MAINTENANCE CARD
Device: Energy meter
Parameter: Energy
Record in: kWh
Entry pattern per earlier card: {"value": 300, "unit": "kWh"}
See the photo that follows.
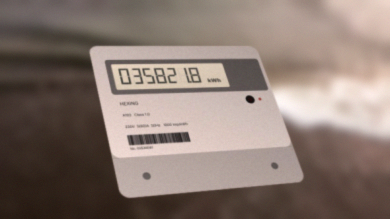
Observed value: {"value": 35821.8, "unit": "kWh"}
